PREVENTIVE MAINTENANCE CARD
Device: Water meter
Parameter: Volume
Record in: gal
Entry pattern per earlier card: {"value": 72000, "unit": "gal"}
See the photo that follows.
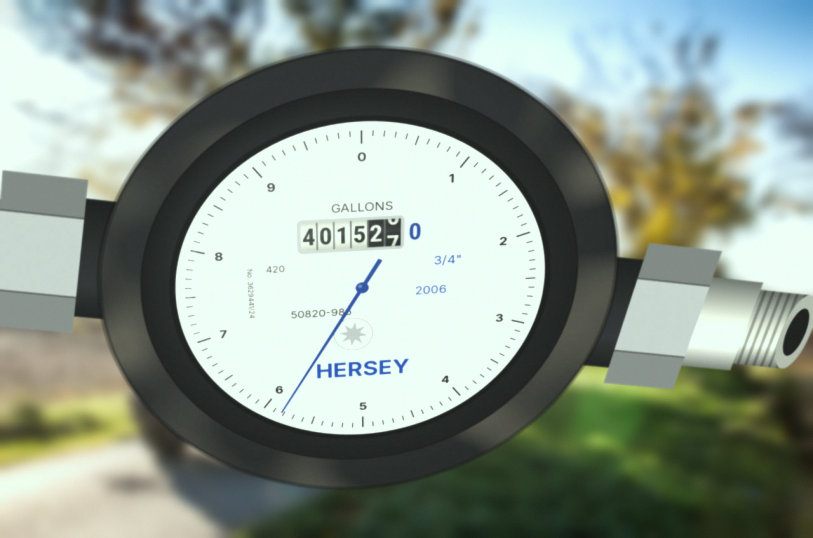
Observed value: {"value": 4015265.8, "unit": "gal"}
